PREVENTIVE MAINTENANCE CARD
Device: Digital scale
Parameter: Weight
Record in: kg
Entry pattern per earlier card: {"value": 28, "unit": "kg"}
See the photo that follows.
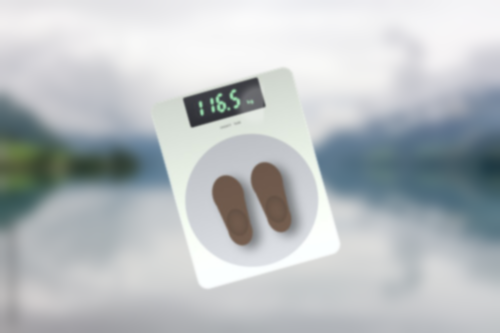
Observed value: {"value": 116.5, "unit": "kg"}
